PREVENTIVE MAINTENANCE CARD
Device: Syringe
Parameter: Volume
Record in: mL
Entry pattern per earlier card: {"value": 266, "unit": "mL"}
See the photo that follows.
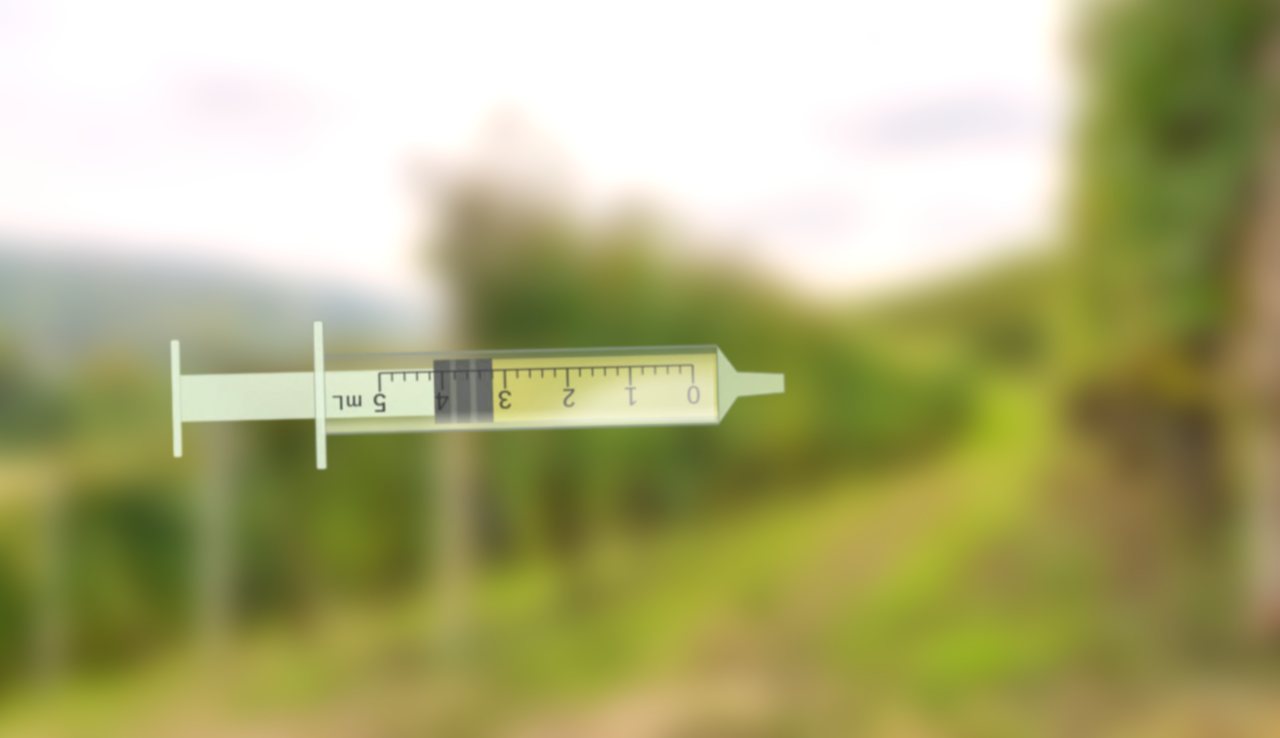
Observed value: {"value": 3.2, "unit": "mL"}
